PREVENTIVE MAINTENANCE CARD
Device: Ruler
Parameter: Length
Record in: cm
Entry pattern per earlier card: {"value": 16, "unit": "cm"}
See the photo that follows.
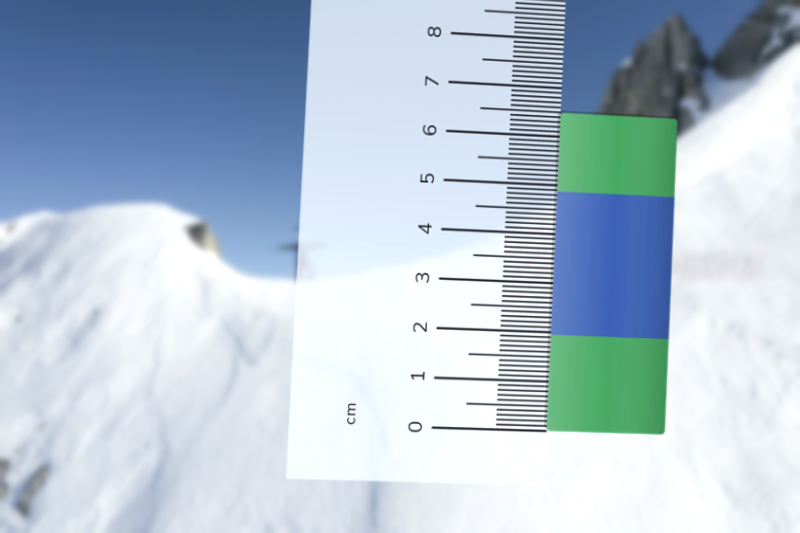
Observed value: {"value": 6.5, "unit": "cm"}
